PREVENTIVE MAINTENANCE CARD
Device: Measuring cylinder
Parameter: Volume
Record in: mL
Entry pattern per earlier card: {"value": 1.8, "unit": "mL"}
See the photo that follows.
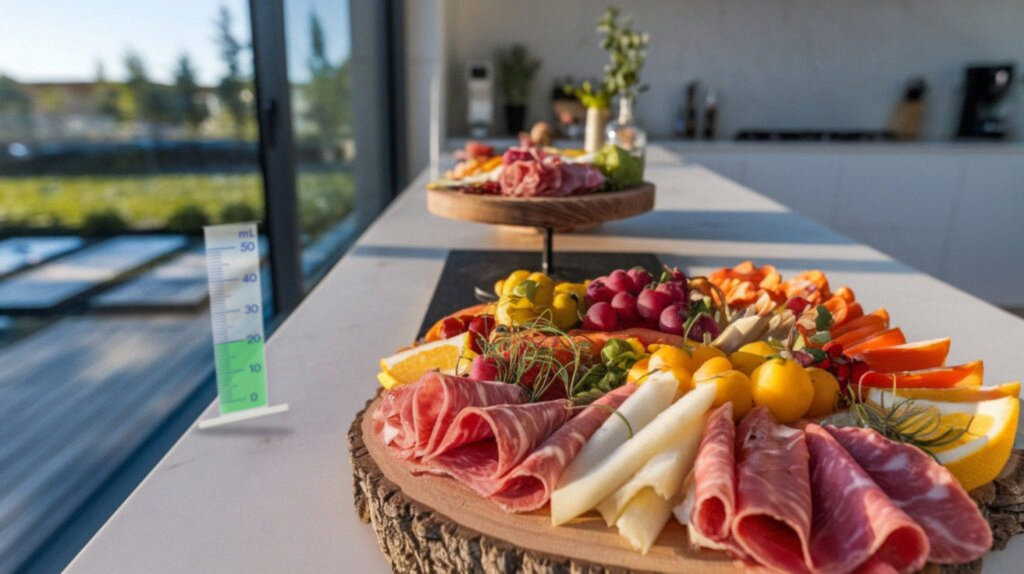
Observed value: {"value": 20, "unit": "mL"}
